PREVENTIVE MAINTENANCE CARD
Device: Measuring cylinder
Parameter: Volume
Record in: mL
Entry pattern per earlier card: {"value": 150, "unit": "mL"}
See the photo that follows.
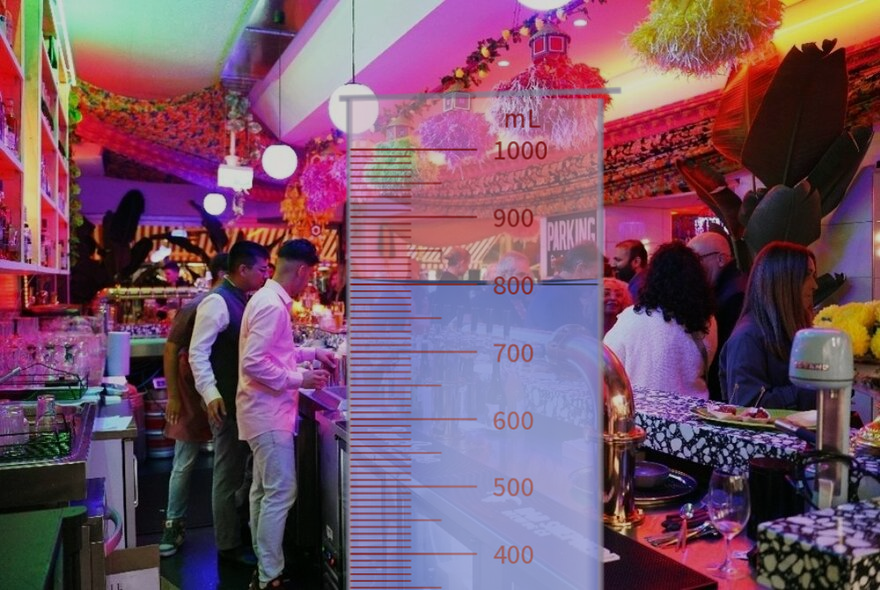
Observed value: {"value": 800, "unit": "mL"}
